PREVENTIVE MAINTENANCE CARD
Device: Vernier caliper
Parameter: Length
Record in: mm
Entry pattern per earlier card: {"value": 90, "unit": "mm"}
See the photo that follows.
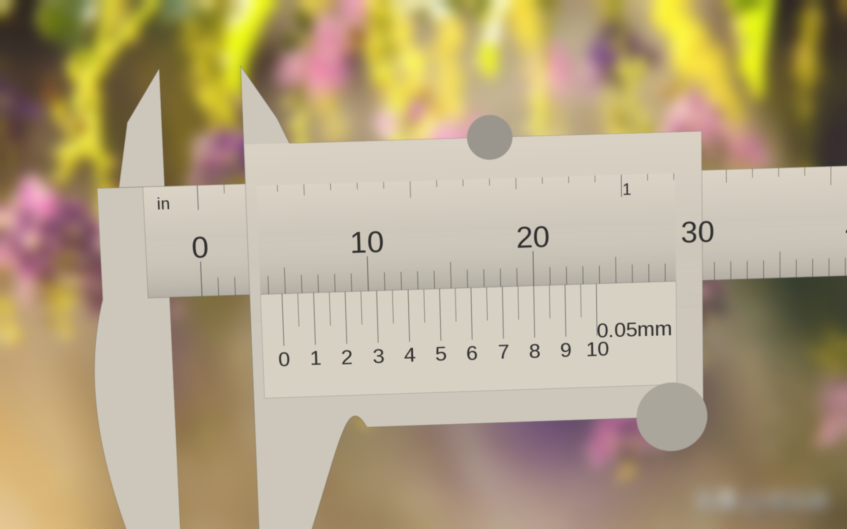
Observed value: {"value": 4.8, "unit": "mm"}
